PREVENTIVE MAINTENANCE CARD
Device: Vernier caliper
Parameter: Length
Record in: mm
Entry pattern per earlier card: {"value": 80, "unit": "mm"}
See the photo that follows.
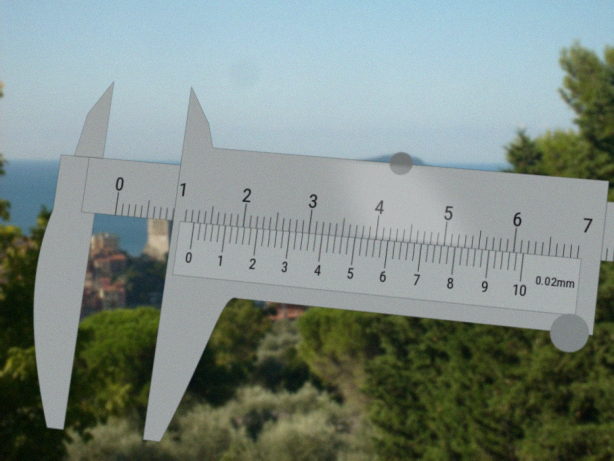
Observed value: {"value": 12.4, "unit": "mm"}
